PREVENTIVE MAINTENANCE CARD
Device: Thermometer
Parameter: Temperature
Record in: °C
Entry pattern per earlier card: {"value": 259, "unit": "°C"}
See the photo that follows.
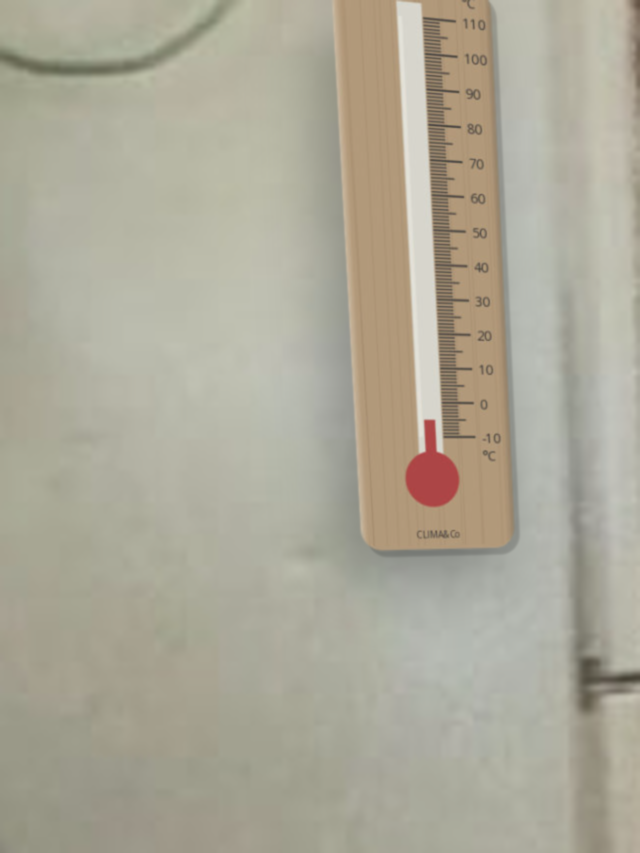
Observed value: {"value": -5, "unit": "°C"}
